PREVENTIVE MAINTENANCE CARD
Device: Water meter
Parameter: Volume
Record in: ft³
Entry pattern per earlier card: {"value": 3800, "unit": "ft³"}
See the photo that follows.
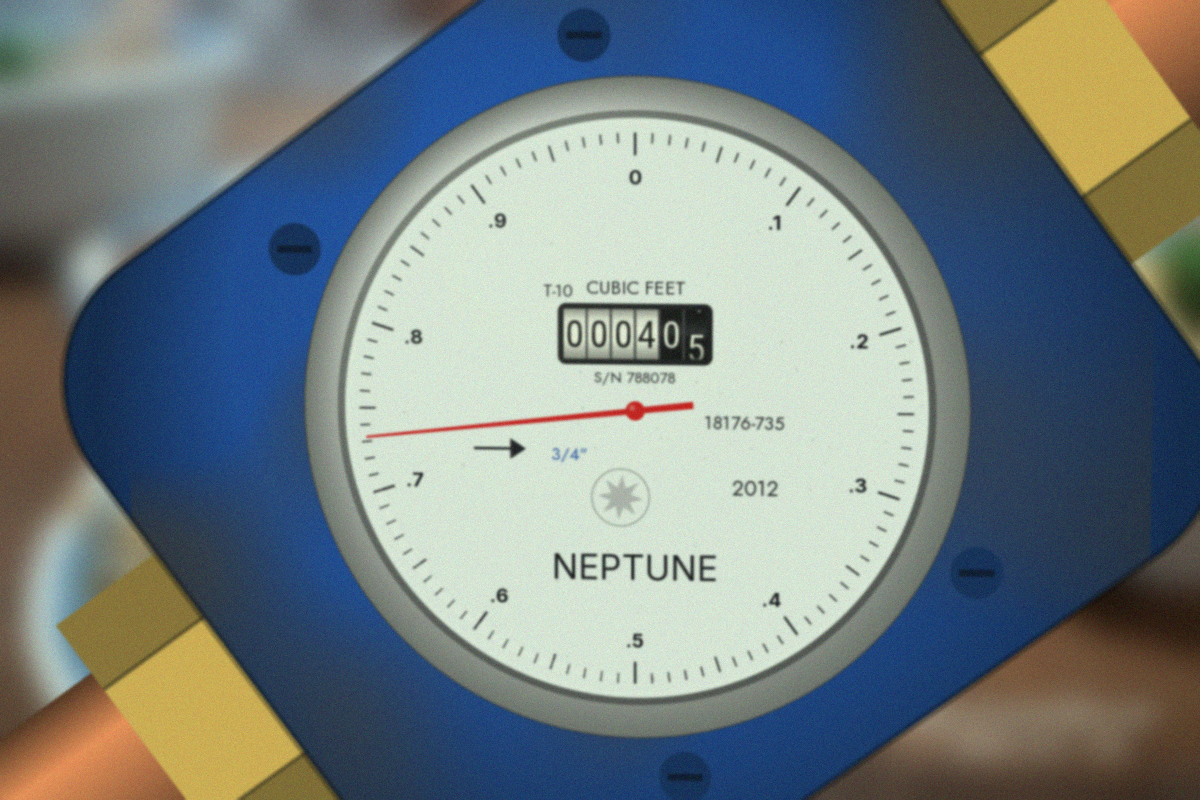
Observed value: {"value": 404.73, "unit": "ft³"}
